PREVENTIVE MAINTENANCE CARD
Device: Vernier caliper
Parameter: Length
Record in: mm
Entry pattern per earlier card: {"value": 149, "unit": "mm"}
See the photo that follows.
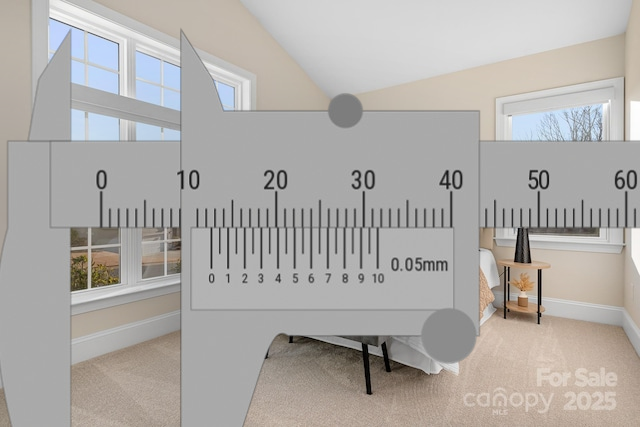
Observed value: {"value": 12.6, "unit": "mm"}
